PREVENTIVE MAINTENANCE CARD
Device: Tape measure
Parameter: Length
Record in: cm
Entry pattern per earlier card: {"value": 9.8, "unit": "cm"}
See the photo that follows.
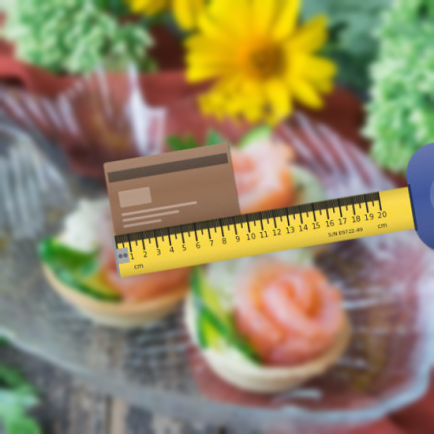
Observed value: {"value": 9.5, "unit": "cm"}
